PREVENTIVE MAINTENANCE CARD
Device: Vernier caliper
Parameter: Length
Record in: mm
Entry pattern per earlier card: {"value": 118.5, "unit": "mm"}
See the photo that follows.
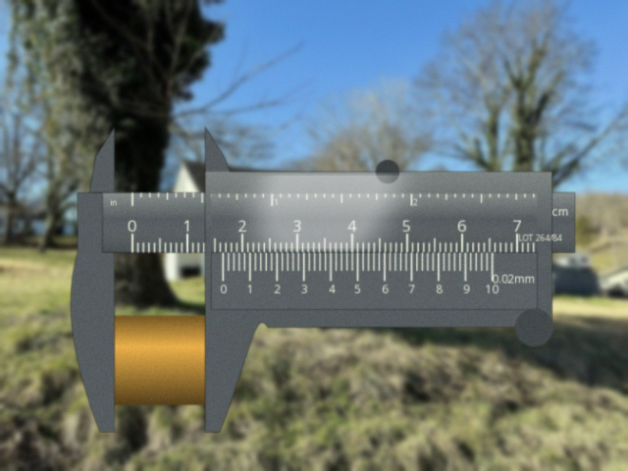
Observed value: {"value": 16.5, "unit": "mm"}
